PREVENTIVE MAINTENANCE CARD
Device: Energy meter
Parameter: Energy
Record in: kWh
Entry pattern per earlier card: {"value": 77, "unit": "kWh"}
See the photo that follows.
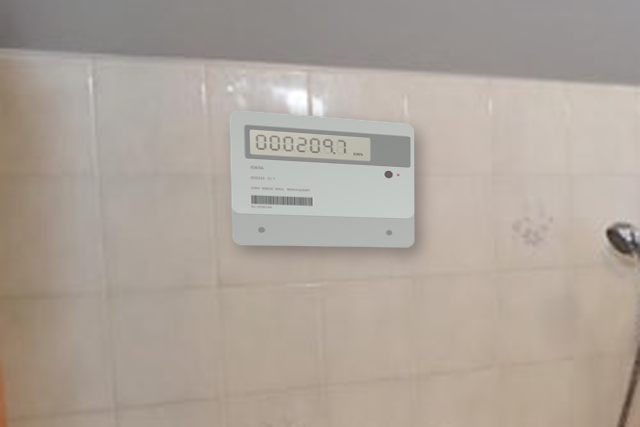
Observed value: {"value": 209.7, "unit": "kWh"}
